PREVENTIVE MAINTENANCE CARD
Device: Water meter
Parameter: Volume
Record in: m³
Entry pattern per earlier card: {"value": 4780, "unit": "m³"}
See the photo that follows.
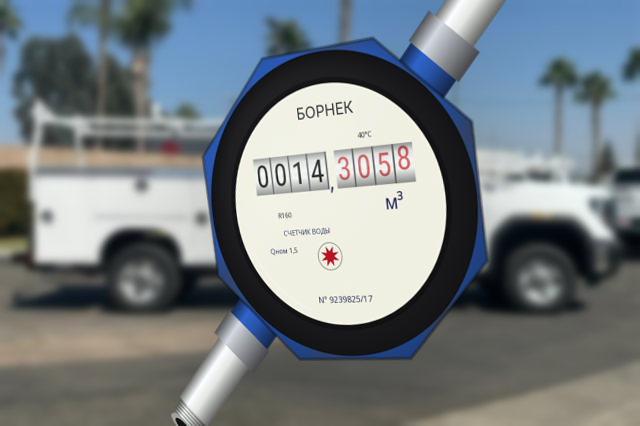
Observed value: {"value": 14.3058, "unit": "m³"}
